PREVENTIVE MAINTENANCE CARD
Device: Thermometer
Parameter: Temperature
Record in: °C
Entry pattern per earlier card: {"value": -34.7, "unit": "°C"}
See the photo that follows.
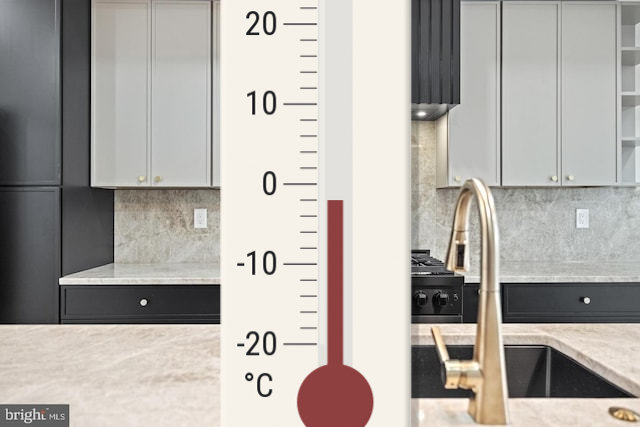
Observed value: {"value": -2, "unit": "°C"}
